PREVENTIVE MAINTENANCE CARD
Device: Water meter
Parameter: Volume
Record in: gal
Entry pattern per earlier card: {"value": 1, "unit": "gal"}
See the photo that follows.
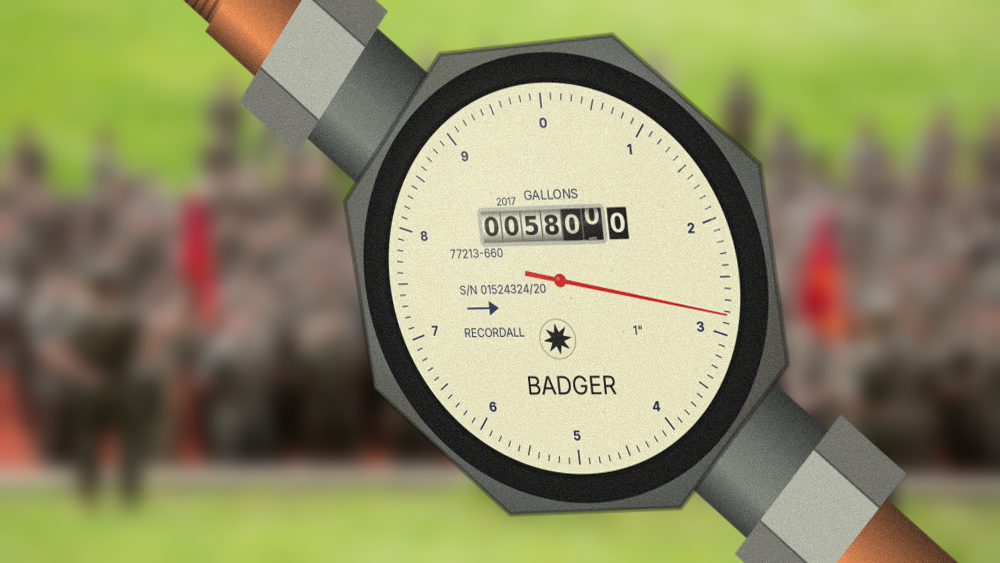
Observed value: {"value": 58002.8, "unit": "gal"}
